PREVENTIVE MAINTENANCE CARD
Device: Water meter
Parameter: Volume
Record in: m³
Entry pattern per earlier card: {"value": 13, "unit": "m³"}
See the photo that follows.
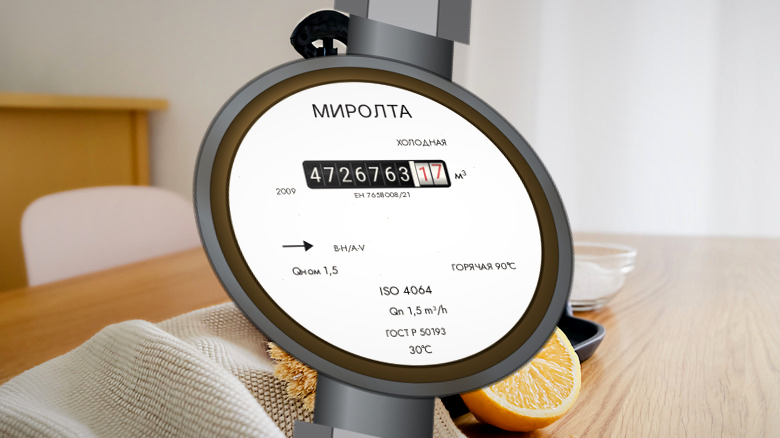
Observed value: {"value": 4726763.17, "unit": "m³"}
